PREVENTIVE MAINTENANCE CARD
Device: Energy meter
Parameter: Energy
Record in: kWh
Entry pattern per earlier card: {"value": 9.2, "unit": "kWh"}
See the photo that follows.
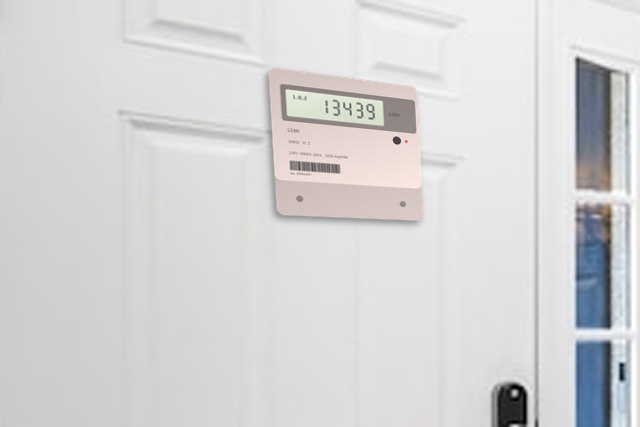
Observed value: {"value": 13439, "unit": "kWh"}
